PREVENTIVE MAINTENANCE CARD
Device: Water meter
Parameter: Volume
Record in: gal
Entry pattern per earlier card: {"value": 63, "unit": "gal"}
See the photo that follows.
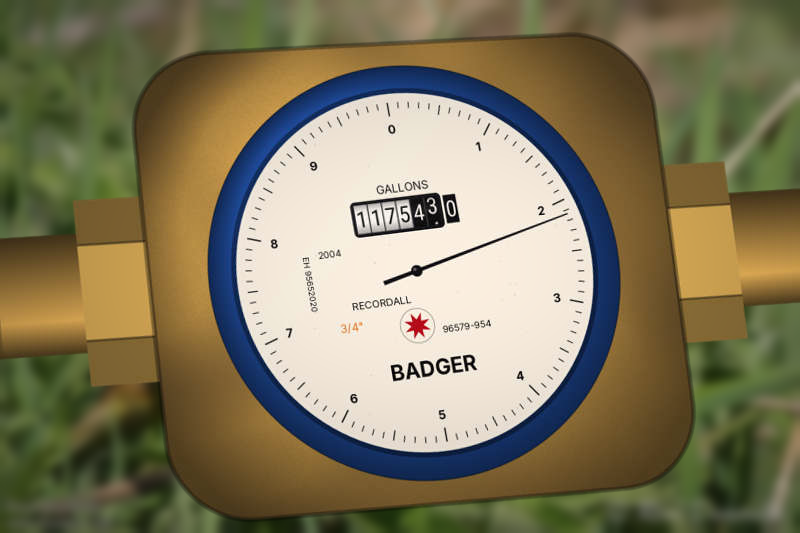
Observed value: {"value": 1175432.1, "unit": "gal"}
